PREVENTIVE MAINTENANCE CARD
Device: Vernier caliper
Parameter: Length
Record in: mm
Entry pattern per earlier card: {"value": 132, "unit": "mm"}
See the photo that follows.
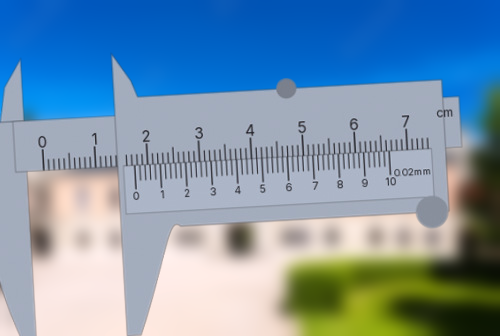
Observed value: {"value": 17.5, "unit": "mm"}
